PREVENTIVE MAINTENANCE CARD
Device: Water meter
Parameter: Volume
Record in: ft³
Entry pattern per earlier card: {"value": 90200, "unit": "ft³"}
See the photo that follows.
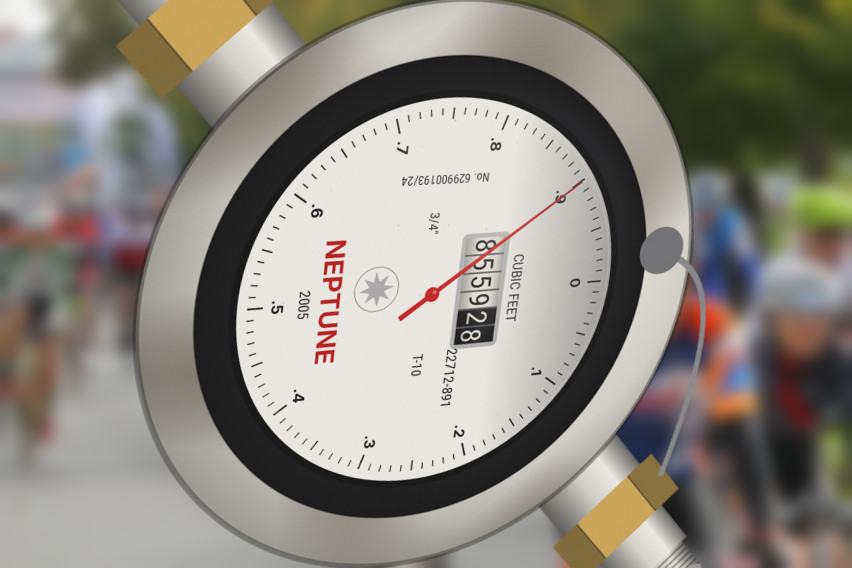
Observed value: {"value": 855927.90, "unit": "ft³"}
